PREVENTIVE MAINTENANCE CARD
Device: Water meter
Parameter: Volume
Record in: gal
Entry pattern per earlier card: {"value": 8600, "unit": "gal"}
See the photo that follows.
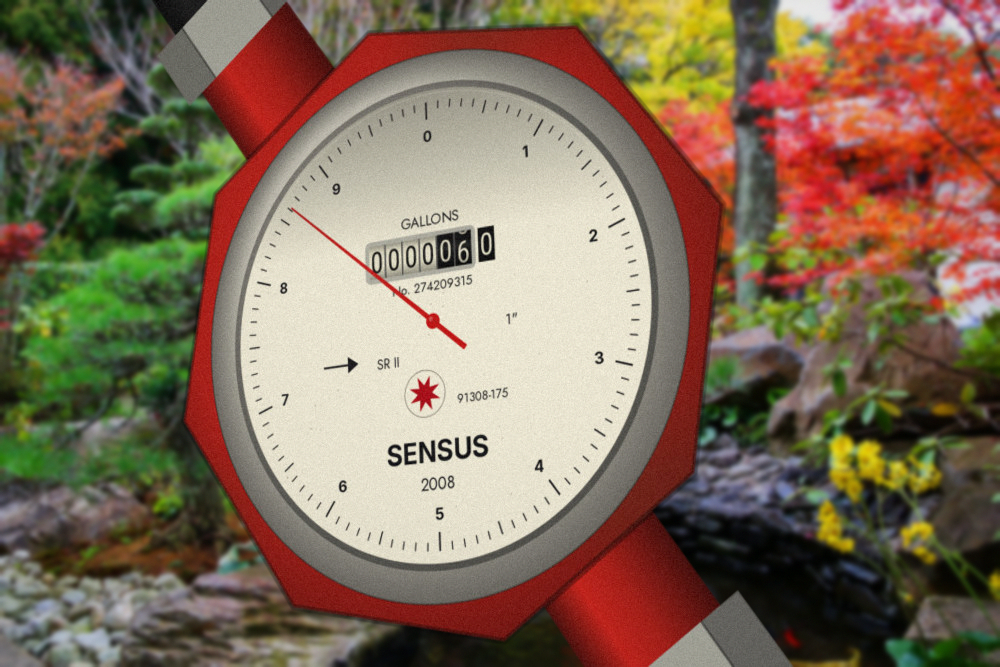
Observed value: {"value": 58.6, "unit": "gal"}
